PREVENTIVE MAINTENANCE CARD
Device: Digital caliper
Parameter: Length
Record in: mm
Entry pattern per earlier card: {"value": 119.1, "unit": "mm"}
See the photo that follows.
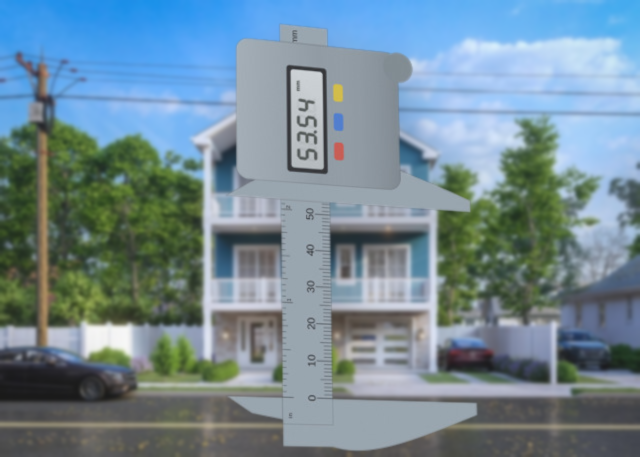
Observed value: {"value": 53.54, "unit": "mm"}
